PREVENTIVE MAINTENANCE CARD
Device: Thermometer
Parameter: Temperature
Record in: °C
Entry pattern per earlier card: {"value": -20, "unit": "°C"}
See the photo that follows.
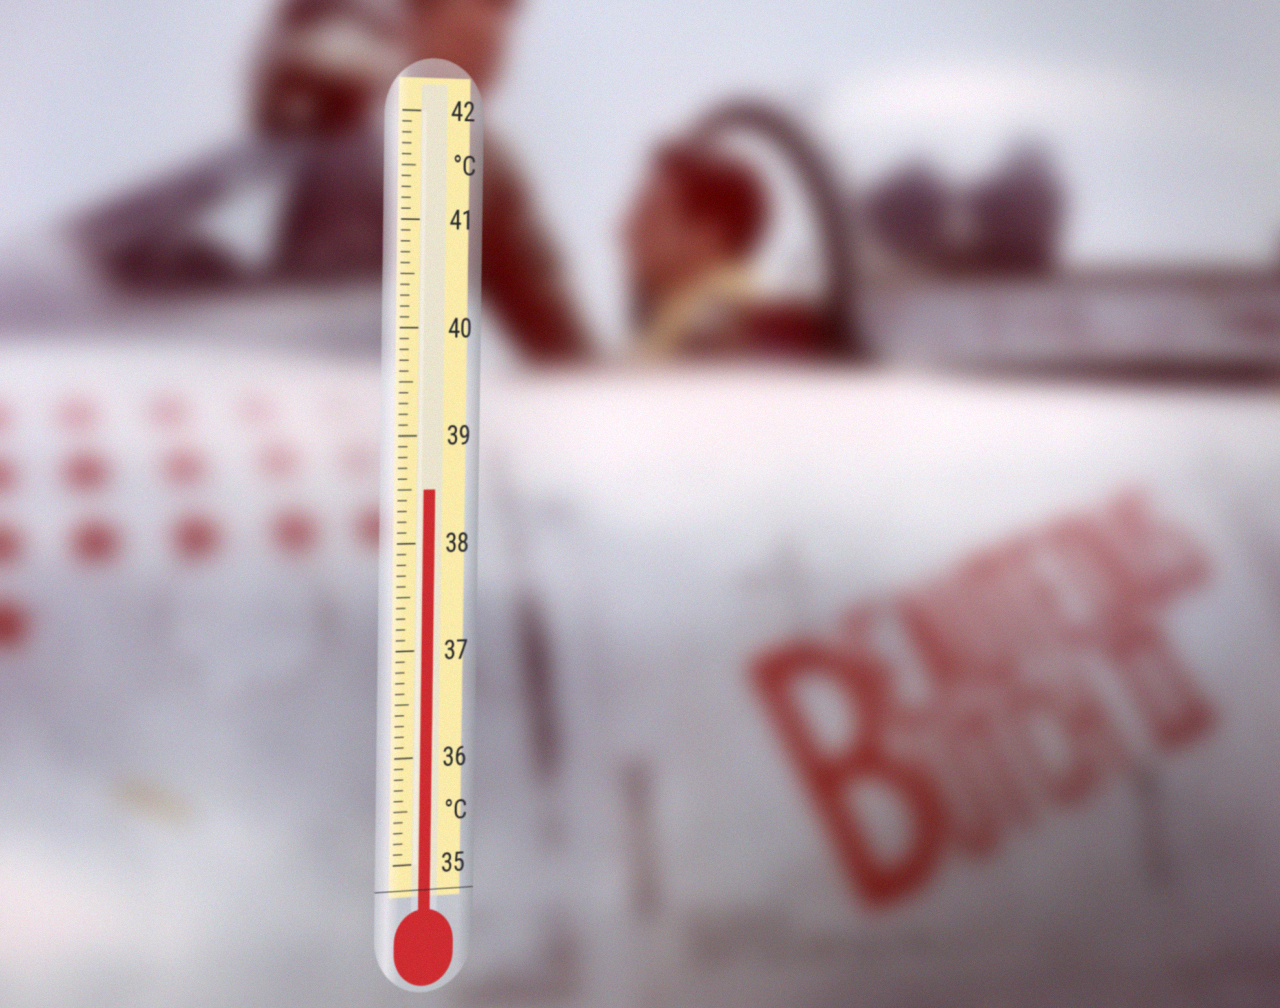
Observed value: {"value": 38.5, "unit": "°C"}
